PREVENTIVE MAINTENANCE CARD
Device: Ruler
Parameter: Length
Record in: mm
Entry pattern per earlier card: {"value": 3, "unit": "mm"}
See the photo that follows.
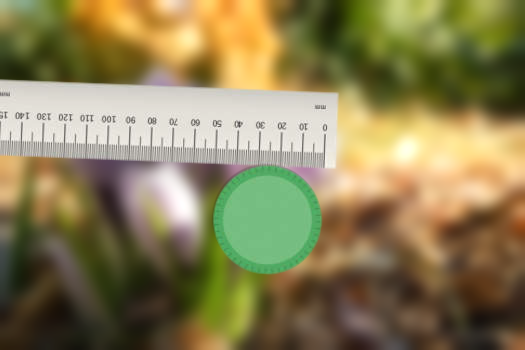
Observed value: {"value": 50, "unit": "mm"}
